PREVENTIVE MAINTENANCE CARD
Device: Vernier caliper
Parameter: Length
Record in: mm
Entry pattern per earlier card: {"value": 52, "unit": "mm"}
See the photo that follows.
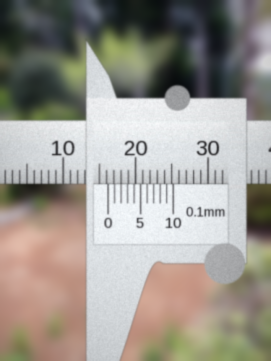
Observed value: {"value": 16.2, "unit": "mm"}
